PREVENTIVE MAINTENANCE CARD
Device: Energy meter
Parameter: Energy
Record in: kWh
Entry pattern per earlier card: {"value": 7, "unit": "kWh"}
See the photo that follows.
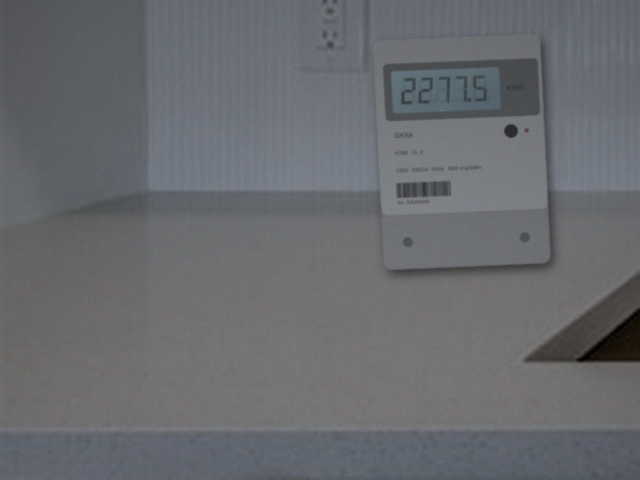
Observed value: {"value": 2277.5, "unit": "kWh"}
